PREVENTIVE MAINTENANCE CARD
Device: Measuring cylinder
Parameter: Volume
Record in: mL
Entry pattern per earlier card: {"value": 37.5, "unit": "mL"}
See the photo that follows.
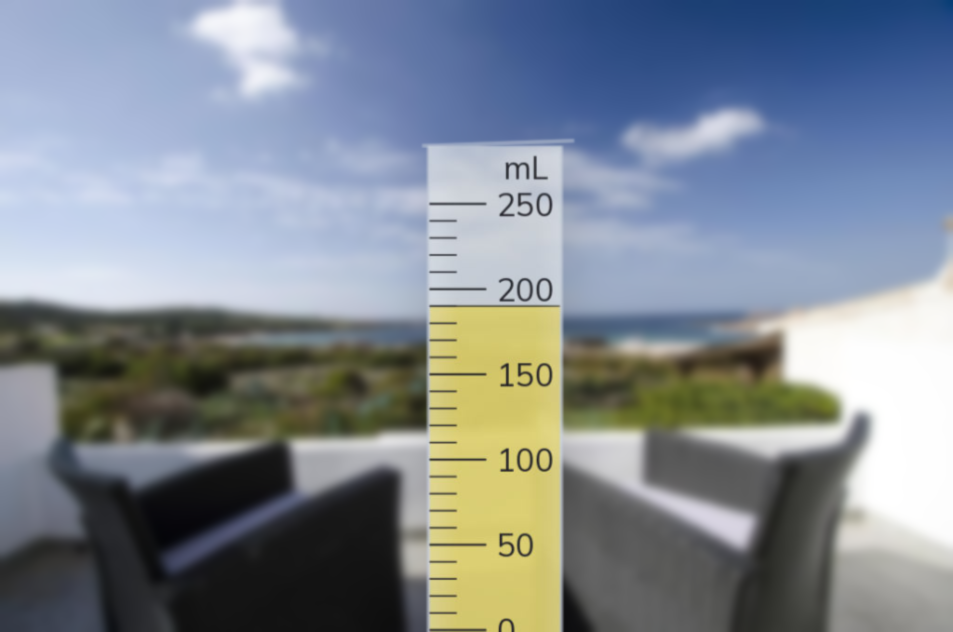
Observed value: {"value": 190, "unit": "mL"}
